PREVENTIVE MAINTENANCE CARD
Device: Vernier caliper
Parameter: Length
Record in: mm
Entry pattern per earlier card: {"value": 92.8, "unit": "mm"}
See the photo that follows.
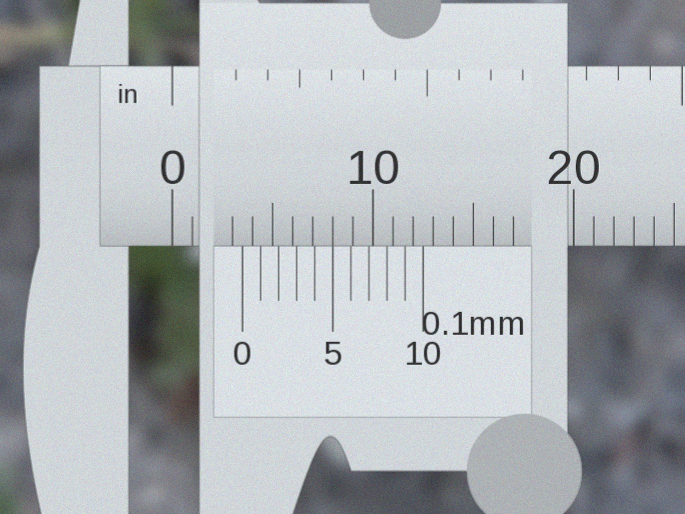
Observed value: {"value": 3.5, "unit": "mm"}
